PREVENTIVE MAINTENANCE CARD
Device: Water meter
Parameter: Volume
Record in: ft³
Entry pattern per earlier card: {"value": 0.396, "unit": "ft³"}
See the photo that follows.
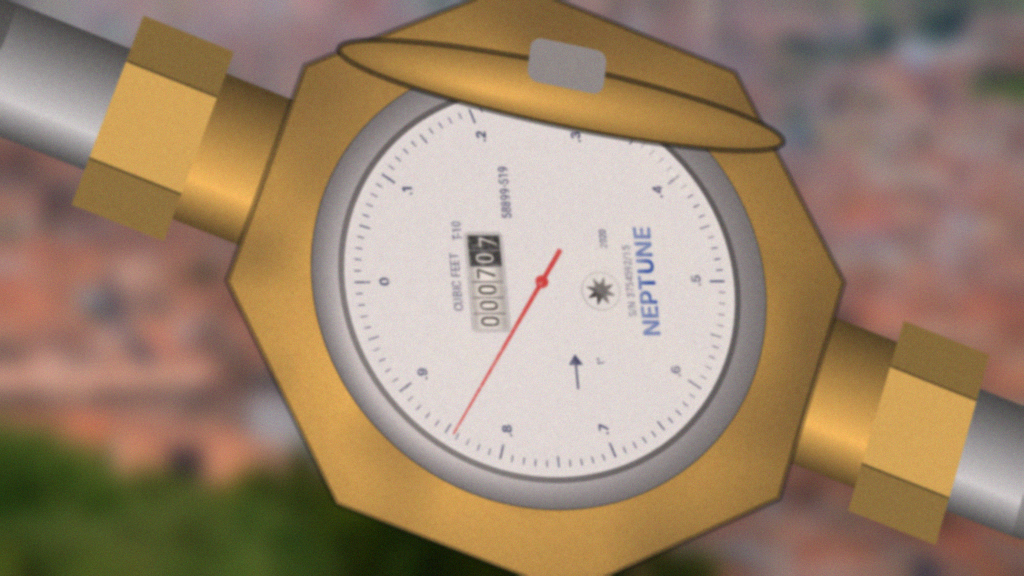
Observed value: {"value": 706.84, "unit": "ft³"}
